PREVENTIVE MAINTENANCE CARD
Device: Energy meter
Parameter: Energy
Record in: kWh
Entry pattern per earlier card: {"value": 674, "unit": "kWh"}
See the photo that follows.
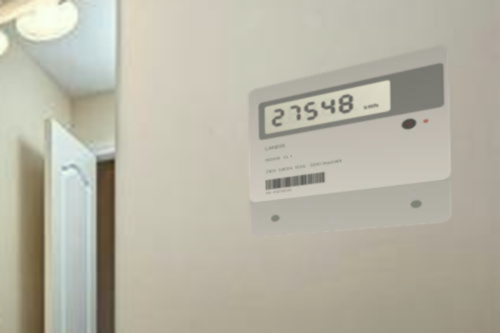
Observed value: {"value": 27548, "unit": "kWh"}
